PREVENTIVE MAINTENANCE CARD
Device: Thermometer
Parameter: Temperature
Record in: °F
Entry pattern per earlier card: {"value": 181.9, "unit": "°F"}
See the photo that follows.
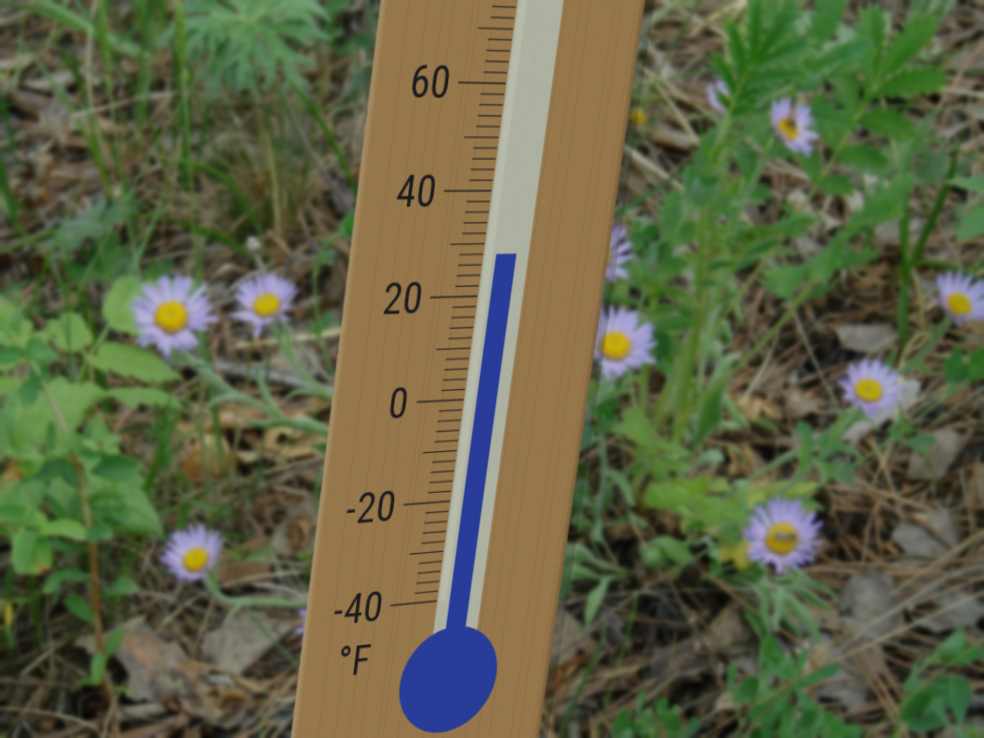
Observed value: {"value": 28, "unit": "°F"}
